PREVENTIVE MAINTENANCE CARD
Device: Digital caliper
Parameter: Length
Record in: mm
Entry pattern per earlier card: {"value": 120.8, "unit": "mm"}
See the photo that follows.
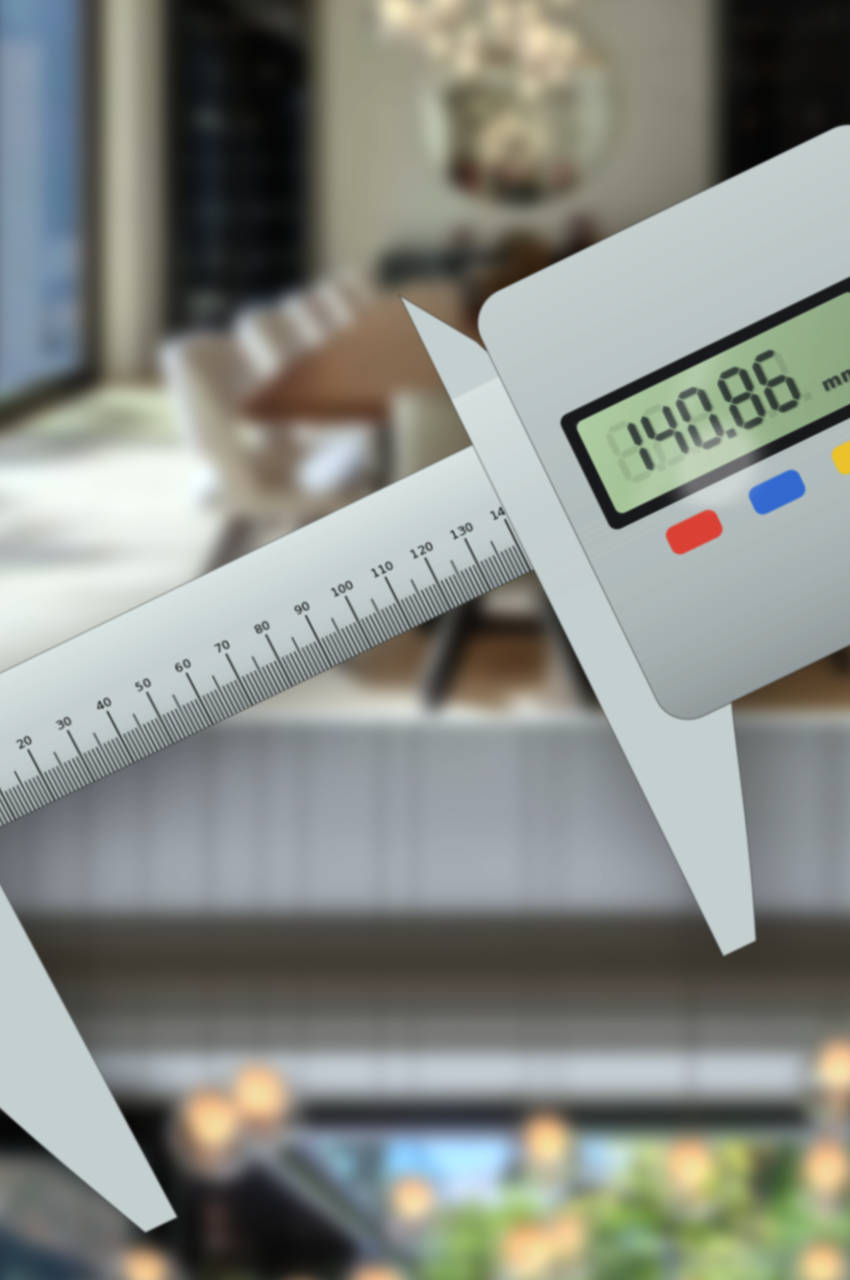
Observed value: {"value": 140.86, "unit": "mm"}
